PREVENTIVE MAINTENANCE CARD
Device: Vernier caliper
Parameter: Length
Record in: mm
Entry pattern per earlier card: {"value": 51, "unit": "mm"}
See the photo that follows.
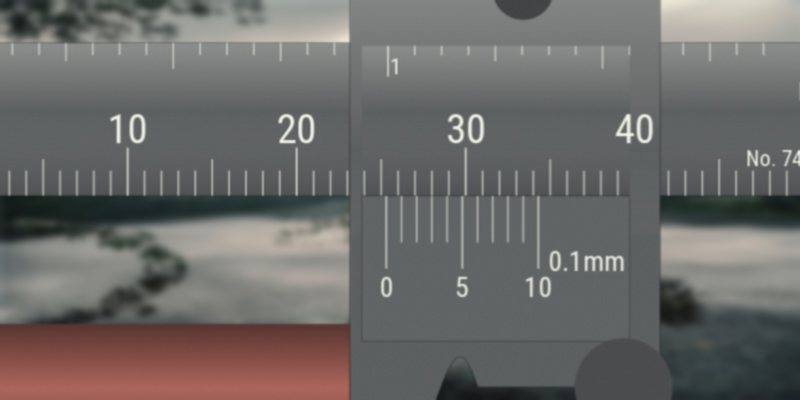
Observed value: {"value": 25.3, "unit": "mm"}
